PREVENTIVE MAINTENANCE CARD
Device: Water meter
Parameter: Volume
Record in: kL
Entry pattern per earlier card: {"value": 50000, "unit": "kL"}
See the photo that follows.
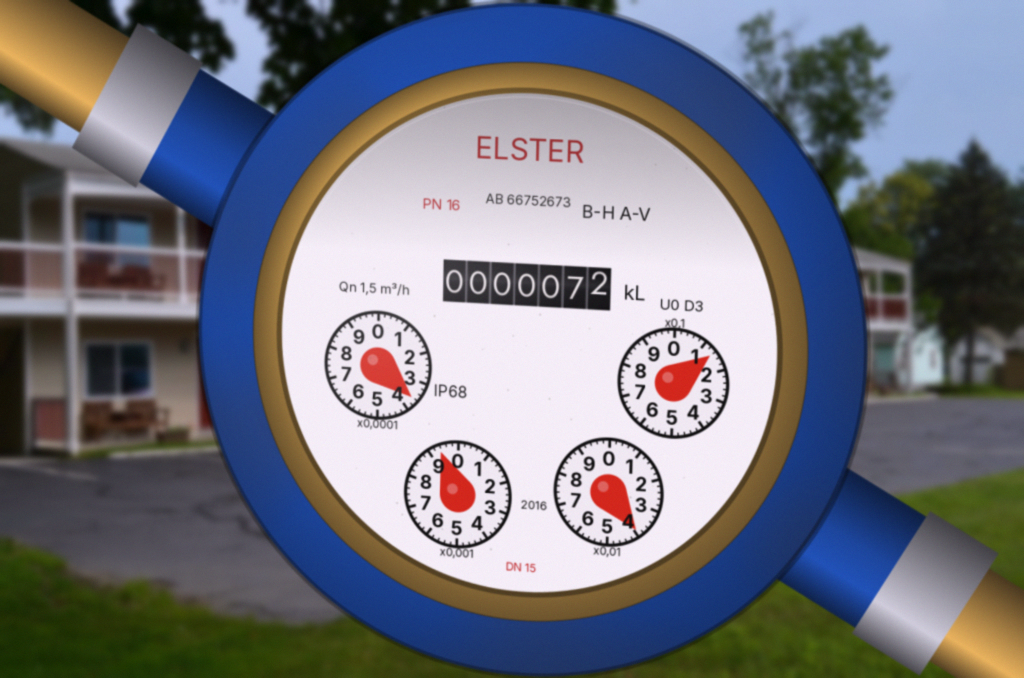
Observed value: {"value": 72.1393, "unit": "kL"}
